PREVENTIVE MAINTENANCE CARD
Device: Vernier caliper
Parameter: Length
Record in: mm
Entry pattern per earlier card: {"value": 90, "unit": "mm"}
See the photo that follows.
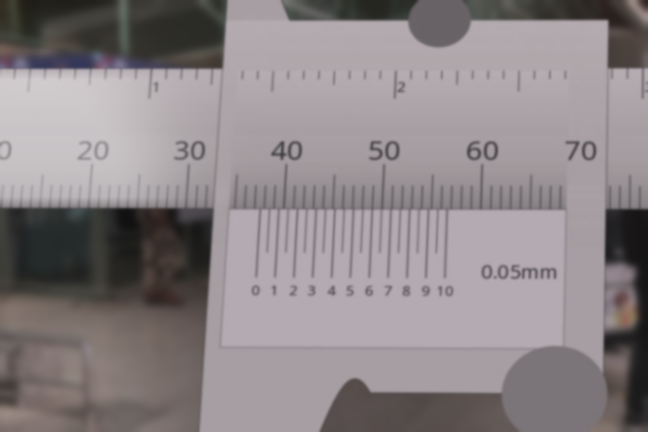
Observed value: {"value": 37.6, "unit": "mm"}
